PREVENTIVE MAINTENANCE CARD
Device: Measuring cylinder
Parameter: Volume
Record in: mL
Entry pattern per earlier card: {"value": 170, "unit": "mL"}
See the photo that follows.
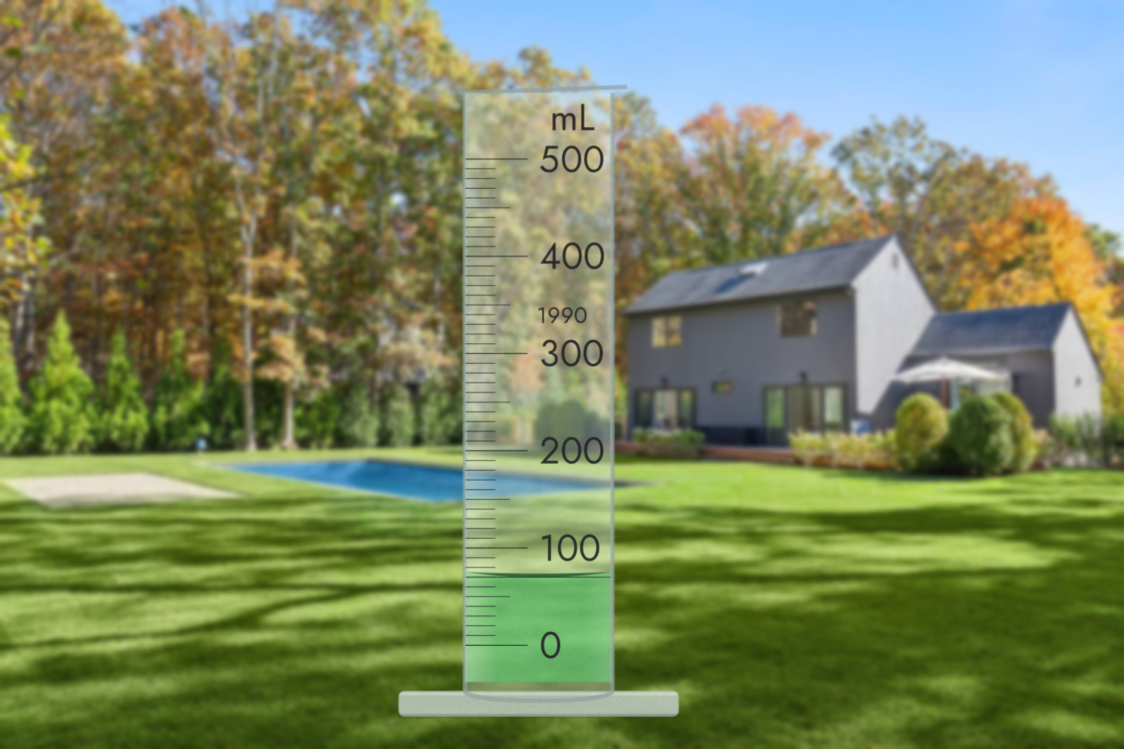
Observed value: {"value": 70, "unit": "mL"}
